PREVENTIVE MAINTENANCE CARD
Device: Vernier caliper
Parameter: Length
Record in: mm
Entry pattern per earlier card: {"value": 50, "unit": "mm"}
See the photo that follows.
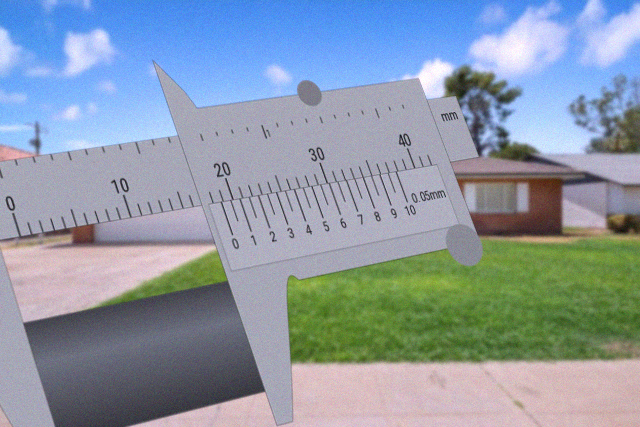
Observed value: {"value": 18.8, "unit": "mm"}
